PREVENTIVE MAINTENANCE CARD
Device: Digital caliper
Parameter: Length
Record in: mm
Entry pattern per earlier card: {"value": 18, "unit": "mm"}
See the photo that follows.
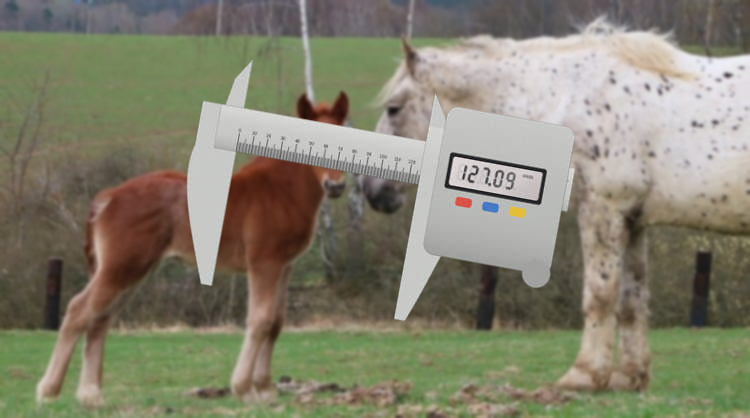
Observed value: {"value": 127.09, "unit": "mm"}
